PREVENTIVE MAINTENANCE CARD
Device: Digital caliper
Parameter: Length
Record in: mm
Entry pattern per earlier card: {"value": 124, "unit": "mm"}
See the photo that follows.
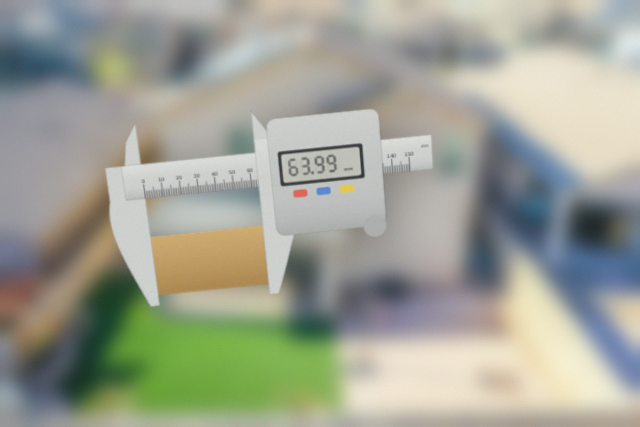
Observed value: {"value": 63.99, "unit": "mm"}
